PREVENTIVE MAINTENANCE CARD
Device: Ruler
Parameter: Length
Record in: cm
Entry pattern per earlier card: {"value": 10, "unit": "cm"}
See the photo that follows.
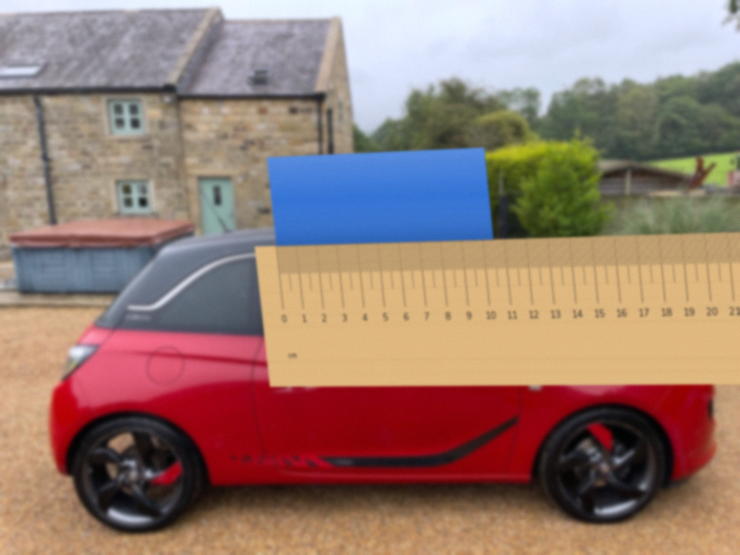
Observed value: {"value": 10.5, "unit": "cm"}
